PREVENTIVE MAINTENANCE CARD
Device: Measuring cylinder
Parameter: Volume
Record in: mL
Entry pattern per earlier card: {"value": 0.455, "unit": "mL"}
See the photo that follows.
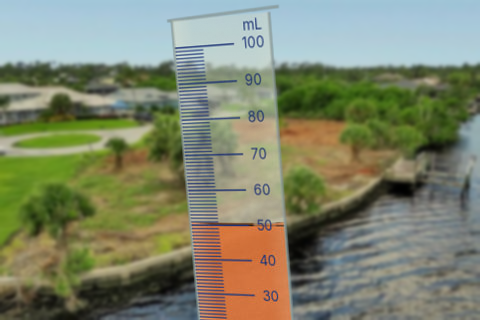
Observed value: {"value": 50, "unit": "mL"}
